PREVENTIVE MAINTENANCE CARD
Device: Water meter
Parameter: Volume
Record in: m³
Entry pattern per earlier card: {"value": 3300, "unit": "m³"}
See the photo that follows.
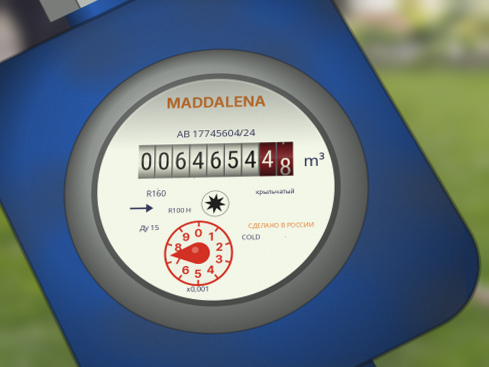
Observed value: {"value": 64654.477, "unit": "m³"}
